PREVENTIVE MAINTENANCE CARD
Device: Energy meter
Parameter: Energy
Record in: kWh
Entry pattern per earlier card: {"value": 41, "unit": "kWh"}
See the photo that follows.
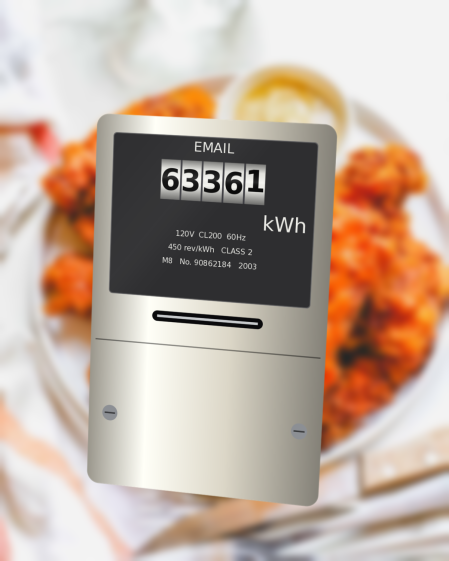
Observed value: {"value": 63361, "unit": "kWh"}
